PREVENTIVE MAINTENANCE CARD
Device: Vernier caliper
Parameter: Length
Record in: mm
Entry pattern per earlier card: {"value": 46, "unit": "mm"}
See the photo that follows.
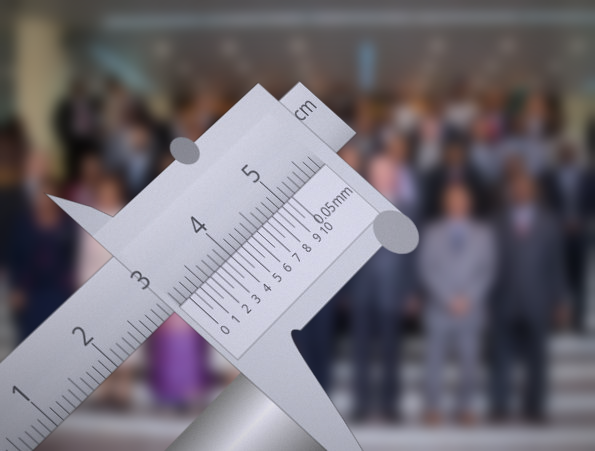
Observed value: {"value": 32.4, "unit": "mm"}
